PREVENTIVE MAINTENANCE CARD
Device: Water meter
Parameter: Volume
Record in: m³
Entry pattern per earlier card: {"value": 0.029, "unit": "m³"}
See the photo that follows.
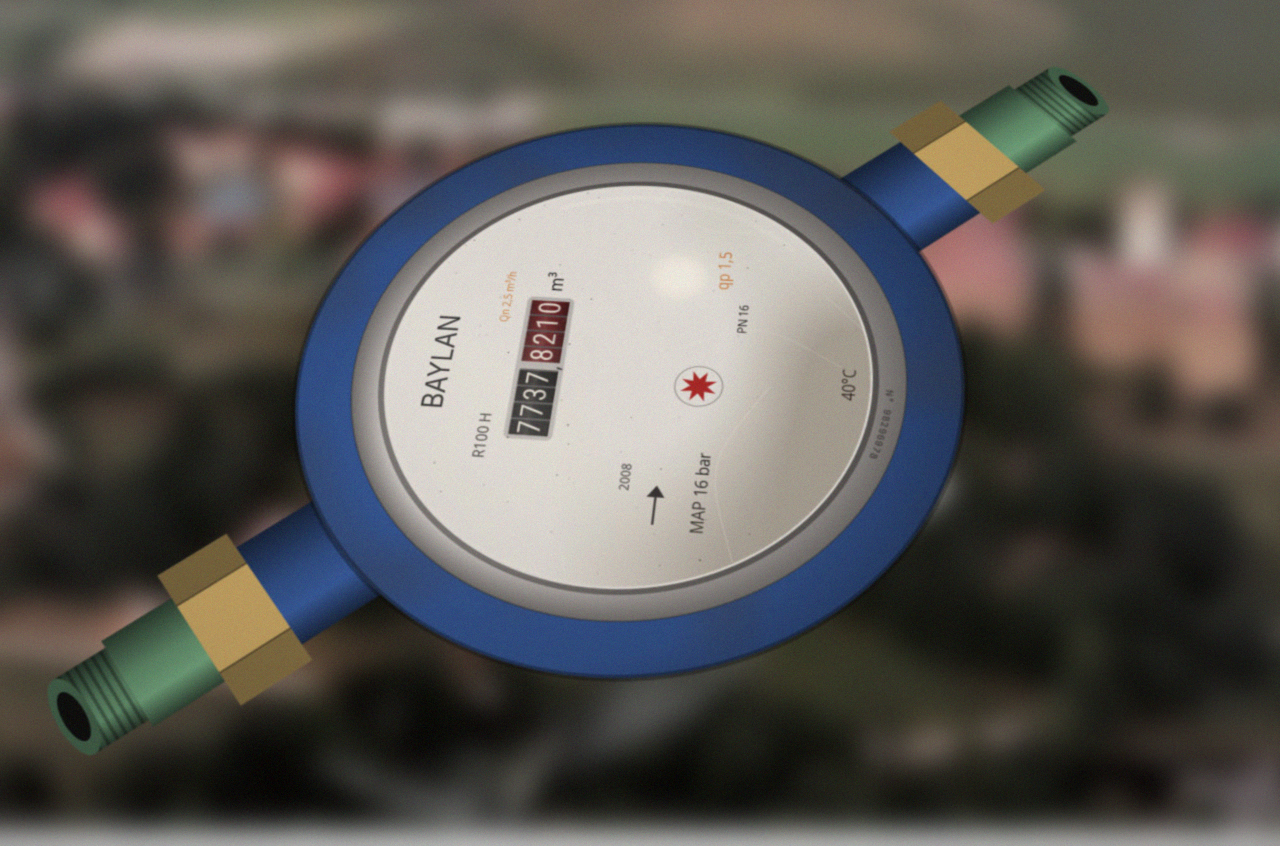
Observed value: {"value": 7737.8210, "unit": "m³"}
